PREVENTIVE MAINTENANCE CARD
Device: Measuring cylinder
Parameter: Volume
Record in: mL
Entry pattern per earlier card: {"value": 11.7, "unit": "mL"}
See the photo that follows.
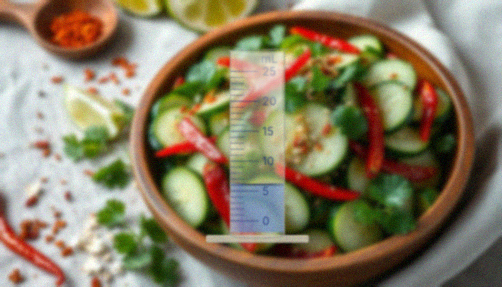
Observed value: {"value": 6, "unit": "mL"}
